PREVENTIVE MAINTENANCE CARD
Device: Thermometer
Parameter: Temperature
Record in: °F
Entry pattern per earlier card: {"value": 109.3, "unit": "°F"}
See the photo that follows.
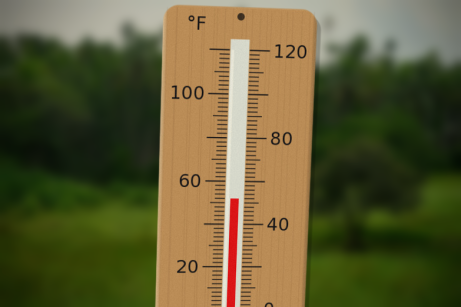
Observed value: {"value": 52, "unit": "°F"}
